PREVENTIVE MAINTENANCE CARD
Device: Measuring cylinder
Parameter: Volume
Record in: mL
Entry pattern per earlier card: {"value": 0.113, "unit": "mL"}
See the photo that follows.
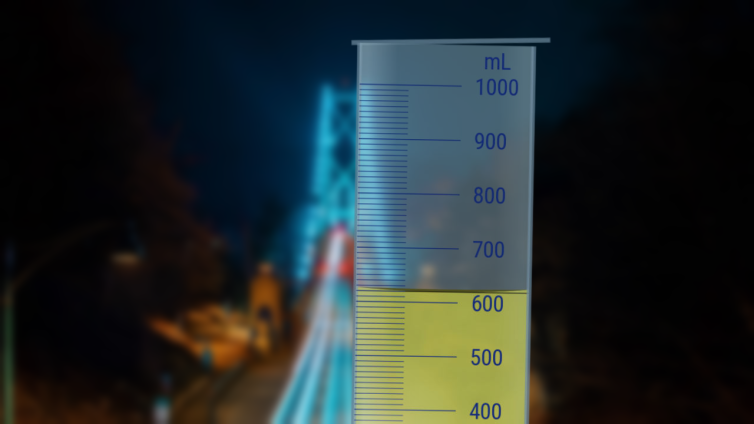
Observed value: {"value": 620, "unit": "mL"}
